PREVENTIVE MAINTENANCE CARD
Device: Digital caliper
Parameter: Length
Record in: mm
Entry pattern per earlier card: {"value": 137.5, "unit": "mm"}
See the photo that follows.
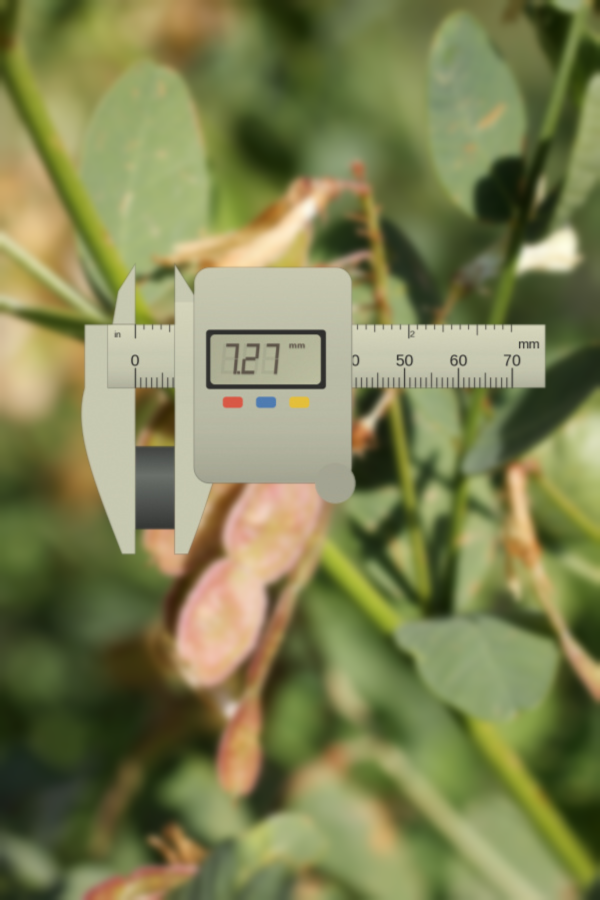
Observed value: {"value": 7.27, "unit": "mm"}
